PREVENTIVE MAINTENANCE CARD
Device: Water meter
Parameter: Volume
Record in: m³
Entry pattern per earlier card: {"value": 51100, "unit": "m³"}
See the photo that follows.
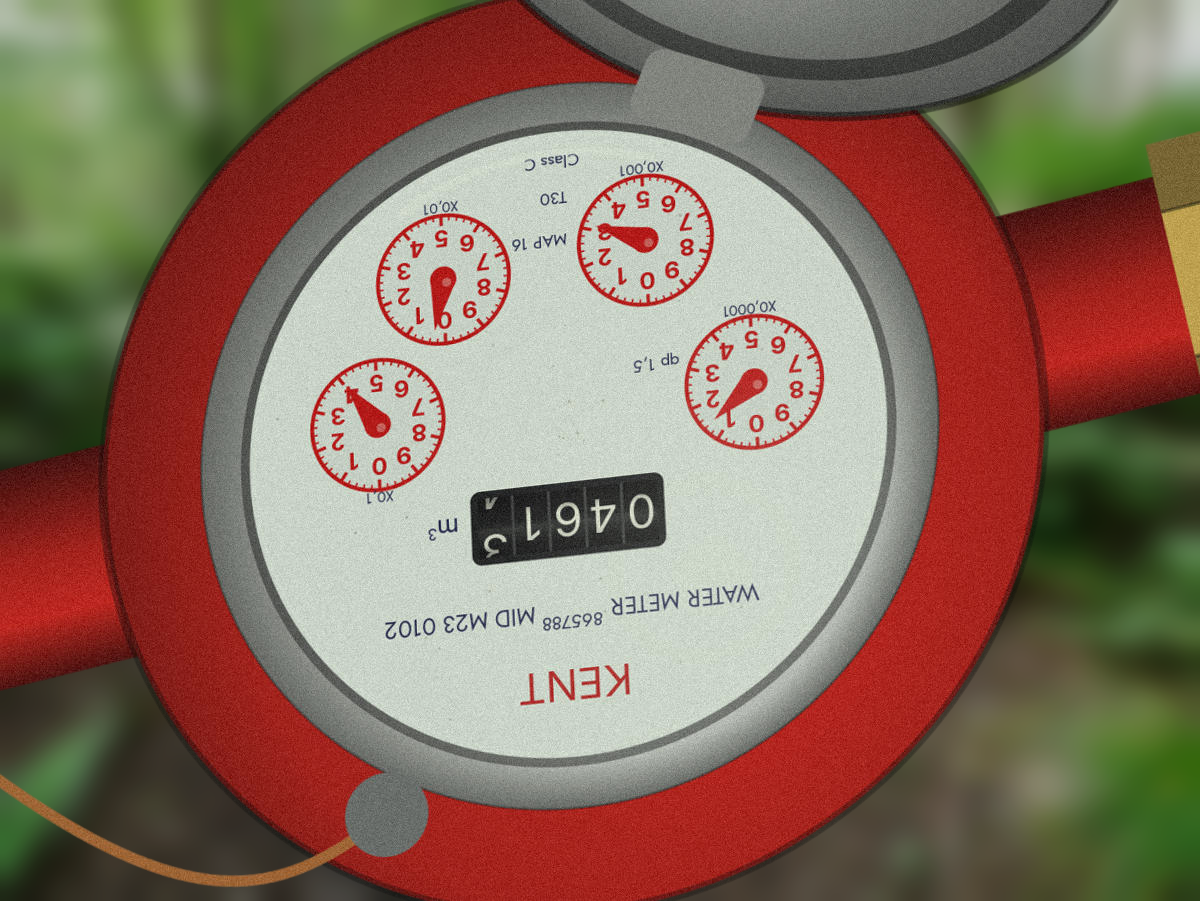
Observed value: {"value": 4613.4031, "unit": "m³"}
